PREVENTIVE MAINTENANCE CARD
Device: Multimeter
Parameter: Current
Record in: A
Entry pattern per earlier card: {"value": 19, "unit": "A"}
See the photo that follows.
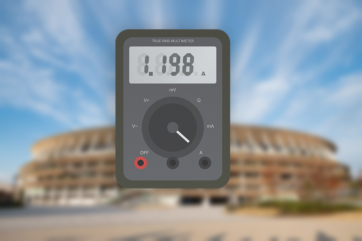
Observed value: {"value": 1.198, "unit": "A"}
